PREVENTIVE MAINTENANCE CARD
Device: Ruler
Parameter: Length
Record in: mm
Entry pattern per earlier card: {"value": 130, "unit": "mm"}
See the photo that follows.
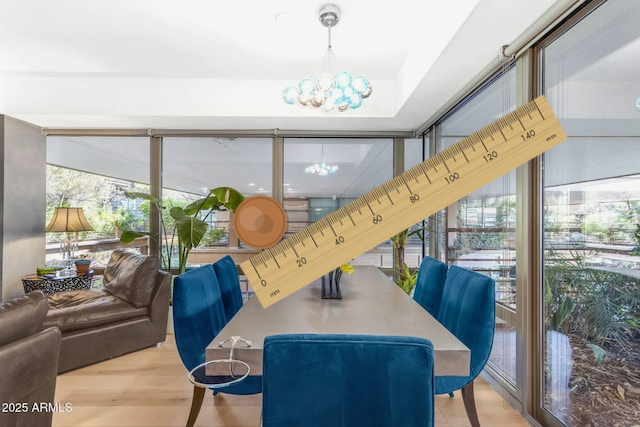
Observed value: {"value": 25, "unit": "mm"}
